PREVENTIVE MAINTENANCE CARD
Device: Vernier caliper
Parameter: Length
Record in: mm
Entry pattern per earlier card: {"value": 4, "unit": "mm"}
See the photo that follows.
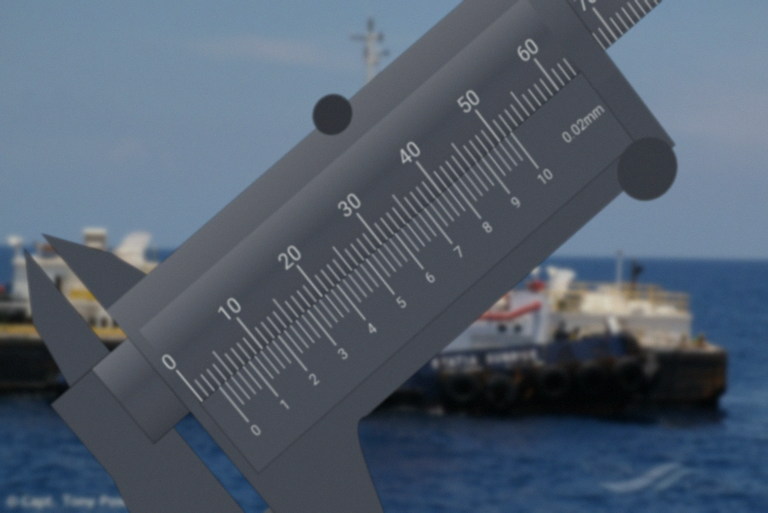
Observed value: {"value": 2.8, "unit": "mm"}
